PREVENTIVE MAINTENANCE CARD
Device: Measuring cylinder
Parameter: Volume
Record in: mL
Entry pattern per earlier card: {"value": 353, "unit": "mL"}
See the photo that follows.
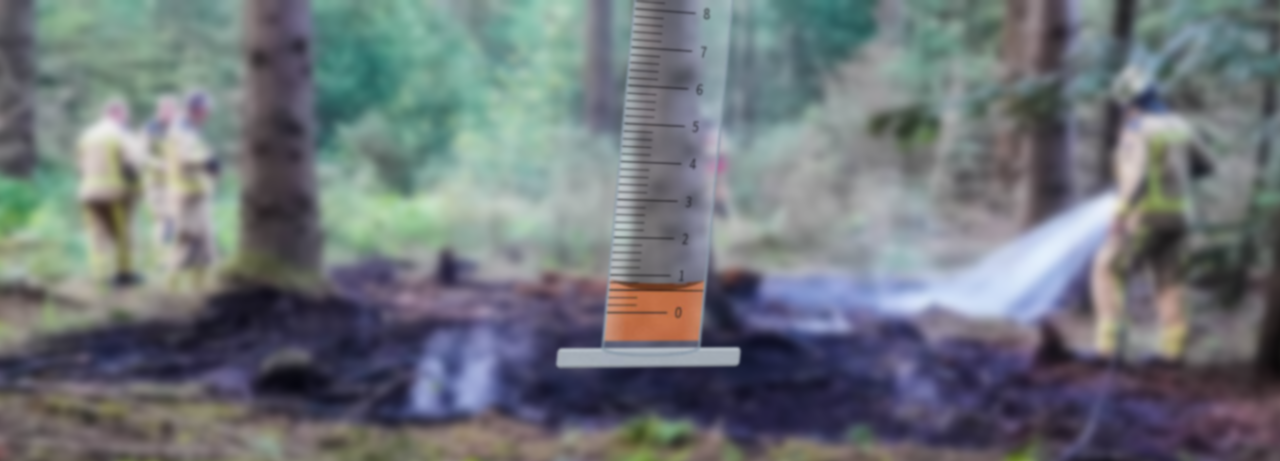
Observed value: {"value": 0.6, "unit": "mL"}
